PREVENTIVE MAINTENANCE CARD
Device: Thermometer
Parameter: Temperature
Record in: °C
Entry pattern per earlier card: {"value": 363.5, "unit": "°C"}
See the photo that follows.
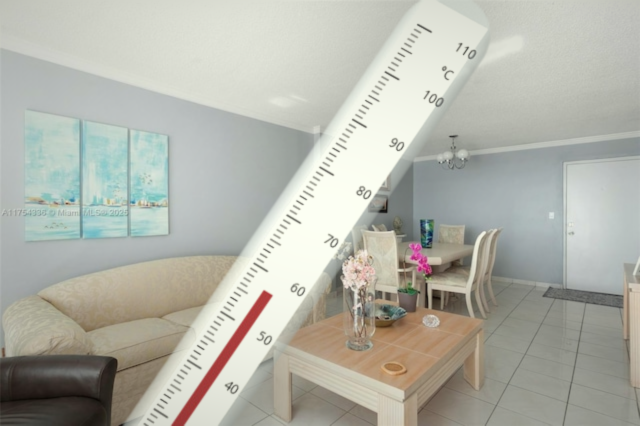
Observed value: {"value": 57, "unit": "°C"}
